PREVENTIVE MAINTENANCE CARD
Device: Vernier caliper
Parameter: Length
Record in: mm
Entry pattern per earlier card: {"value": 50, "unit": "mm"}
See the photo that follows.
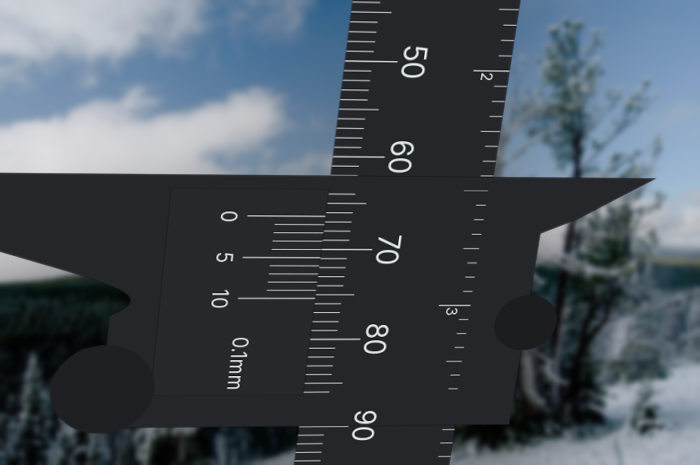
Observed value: {"value": 66.4, "unit": "mm"}
